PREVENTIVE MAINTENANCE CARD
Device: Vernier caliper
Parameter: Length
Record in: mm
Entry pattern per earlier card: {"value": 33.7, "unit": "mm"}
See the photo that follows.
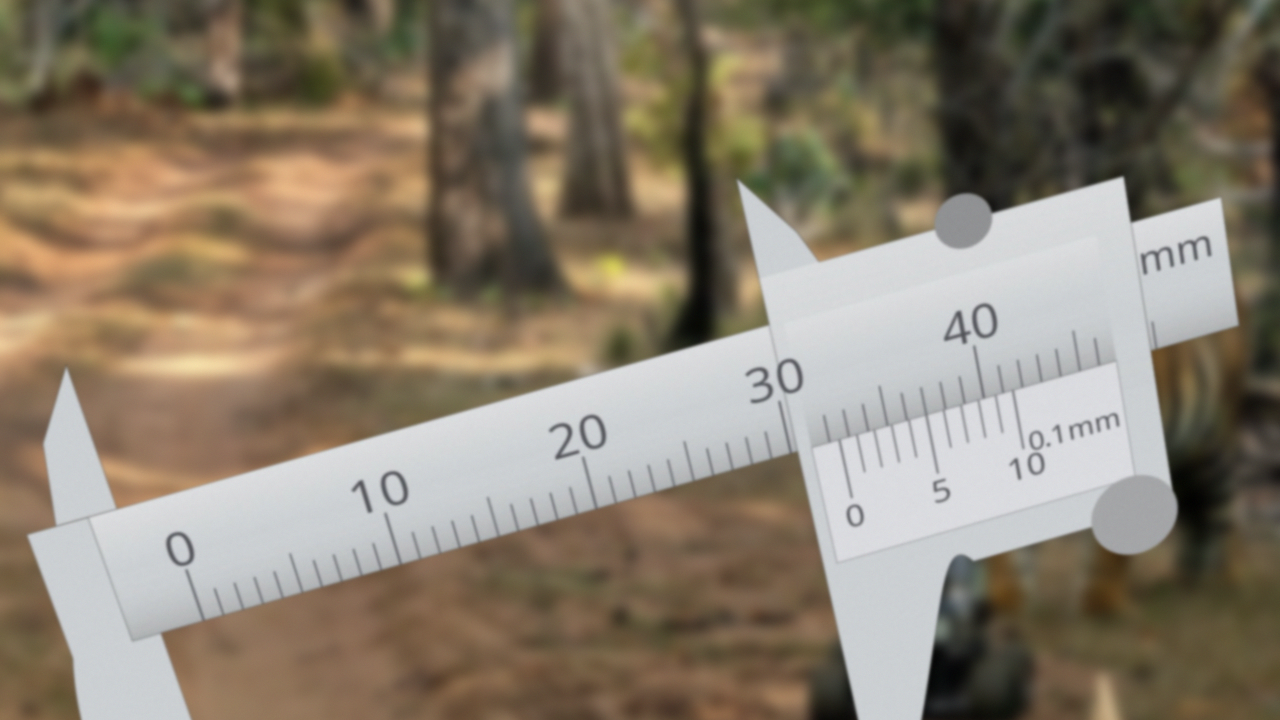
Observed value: {"value": 32.5, "unit": "mm"}
